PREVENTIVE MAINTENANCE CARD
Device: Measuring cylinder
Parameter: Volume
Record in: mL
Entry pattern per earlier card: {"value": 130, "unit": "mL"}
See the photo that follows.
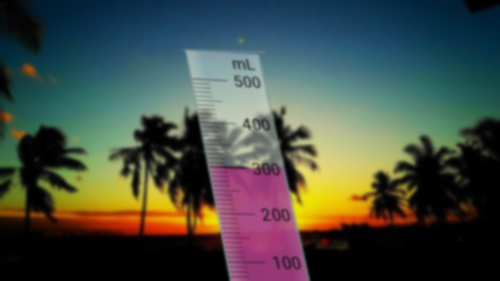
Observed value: {"value": 300, "unit": "mL"}
